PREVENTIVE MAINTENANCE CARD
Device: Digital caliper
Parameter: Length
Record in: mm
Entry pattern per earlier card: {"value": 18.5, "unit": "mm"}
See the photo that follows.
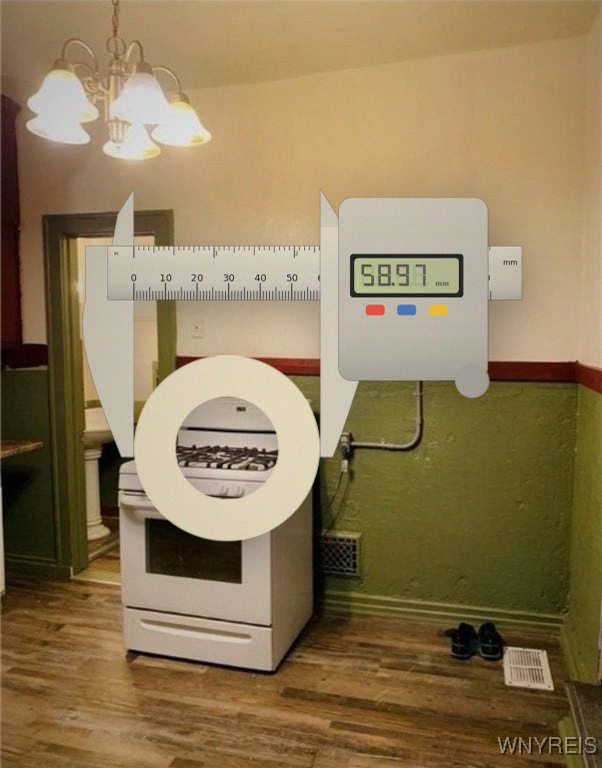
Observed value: {"value": 58.97, "unit": "mm"}
